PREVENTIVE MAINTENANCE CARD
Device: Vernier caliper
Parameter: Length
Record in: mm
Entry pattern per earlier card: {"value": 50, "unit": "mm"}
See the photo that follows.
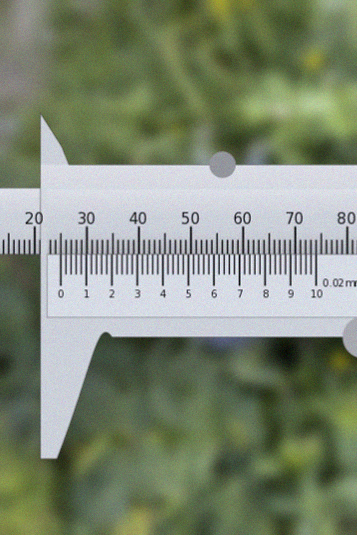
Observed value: {"value": 25.0, "unit": "mm"}
